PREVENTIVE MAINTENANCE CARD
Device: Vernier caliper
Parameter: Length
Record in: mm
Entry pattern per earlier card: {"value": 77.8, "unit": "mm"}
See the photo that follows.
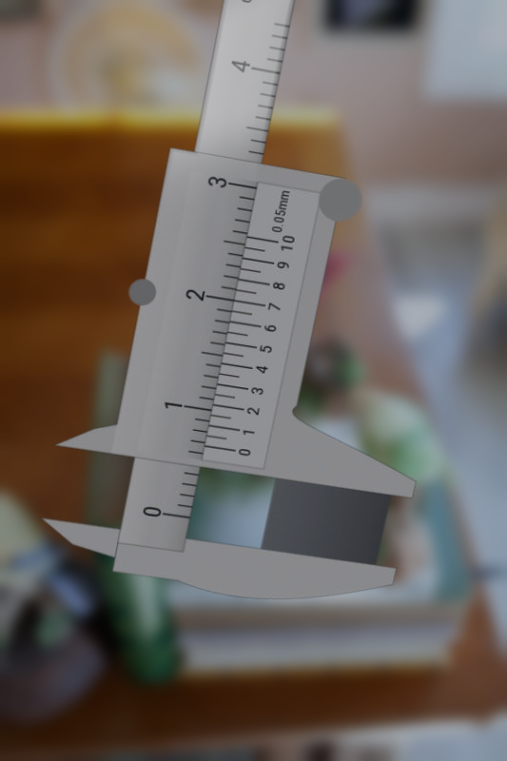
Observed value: {"value": 6.7, "unit": "mm"}
